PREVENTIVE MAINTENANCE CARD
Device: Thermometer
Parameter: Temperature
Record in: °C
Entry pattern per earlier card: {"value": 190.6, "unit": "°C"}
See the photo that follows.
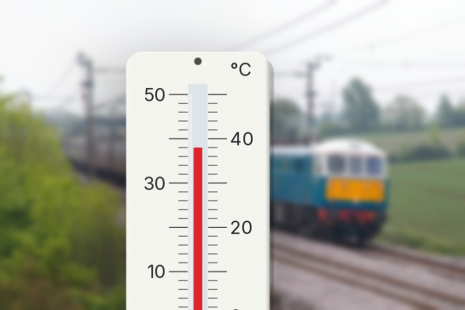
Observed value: {"value": 38, "unit": "°C"}
